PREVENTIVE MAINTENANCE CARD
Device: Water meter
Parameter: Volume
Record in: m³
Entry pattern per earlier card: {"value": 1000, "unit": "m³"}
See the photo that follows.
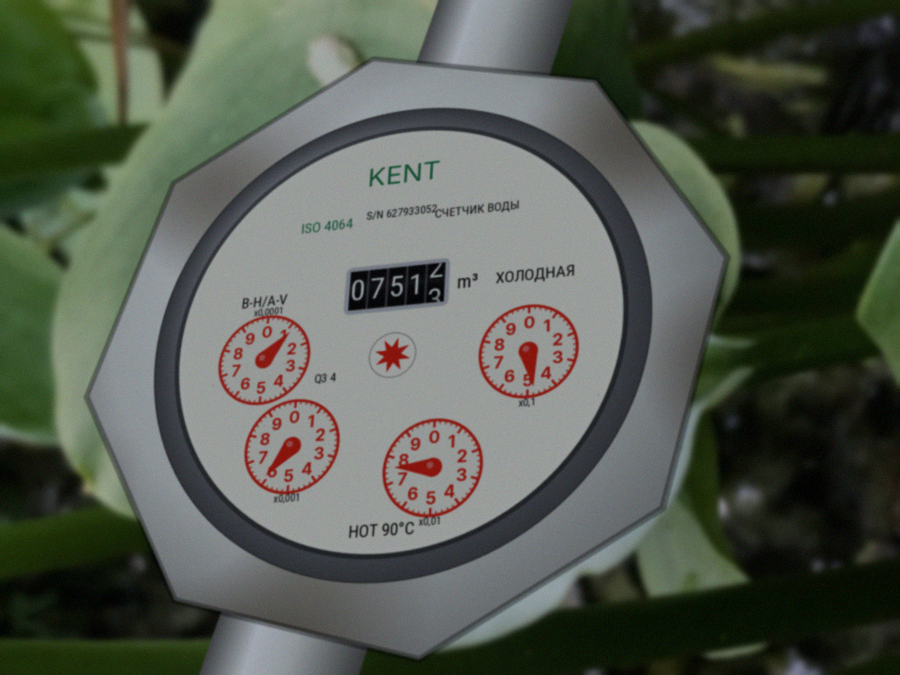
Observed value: {"value": 7512.4761, "unit": "m³"}
